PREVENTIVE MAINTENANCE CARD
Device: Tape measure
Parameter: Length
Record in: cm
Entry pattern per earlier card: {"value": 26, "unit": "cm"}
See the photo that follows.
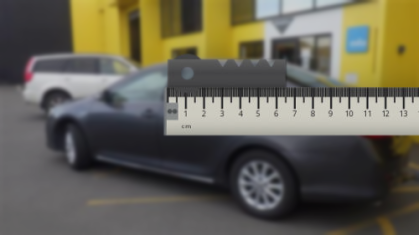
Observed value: {"value": 6.5, "unit": "cm"}
